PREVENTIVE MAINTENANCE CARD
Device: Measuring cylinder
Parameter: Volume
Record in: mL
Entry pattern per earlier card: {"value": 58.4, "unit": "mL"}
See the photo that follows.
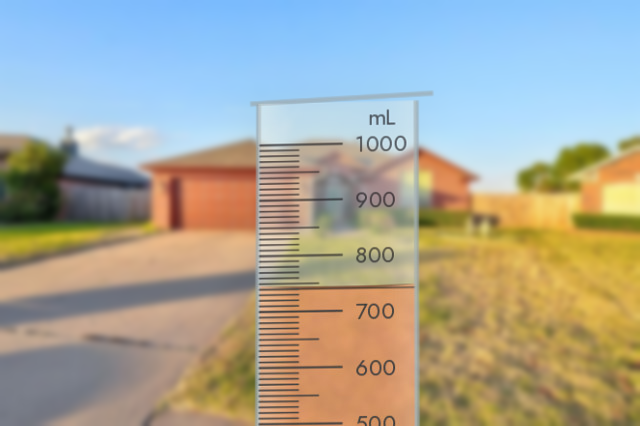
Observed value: {"value": 740, "unit": "mL"}
